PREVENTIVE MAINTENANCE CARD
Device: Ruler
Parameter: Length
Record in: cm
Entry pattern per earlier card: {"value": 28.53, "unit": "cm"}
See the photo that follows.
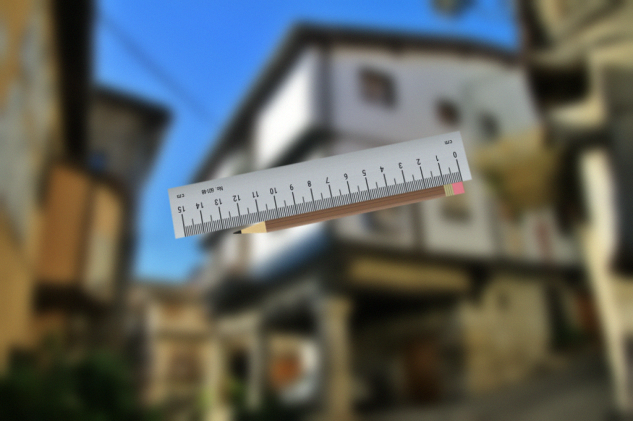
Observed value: {"value": 12.5, "unit": "cm"}
